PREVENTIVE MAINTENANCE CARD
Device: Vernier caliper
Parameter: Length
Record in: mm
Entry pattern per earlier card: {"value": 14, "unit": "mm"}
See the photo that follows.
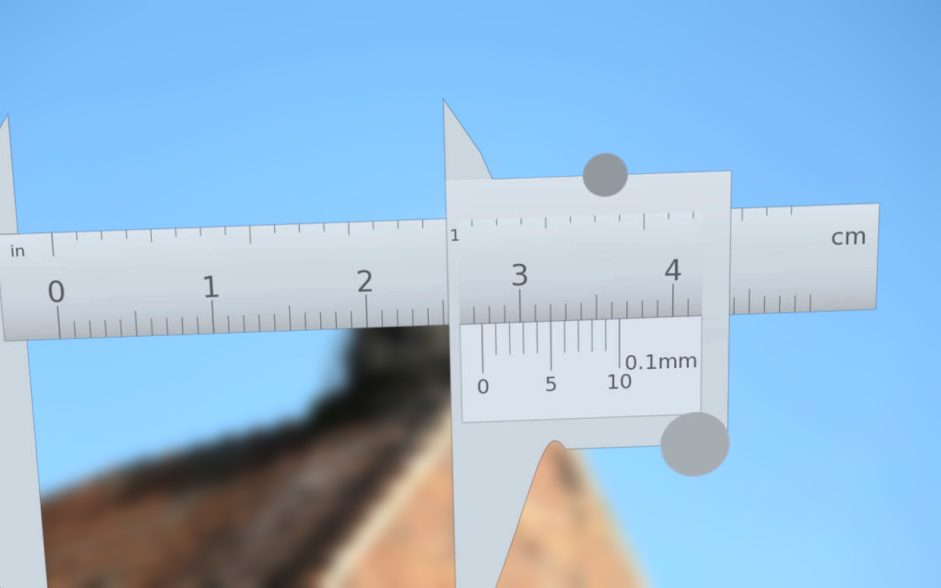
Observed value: {"value": 27.5, "unit": "mm"}
